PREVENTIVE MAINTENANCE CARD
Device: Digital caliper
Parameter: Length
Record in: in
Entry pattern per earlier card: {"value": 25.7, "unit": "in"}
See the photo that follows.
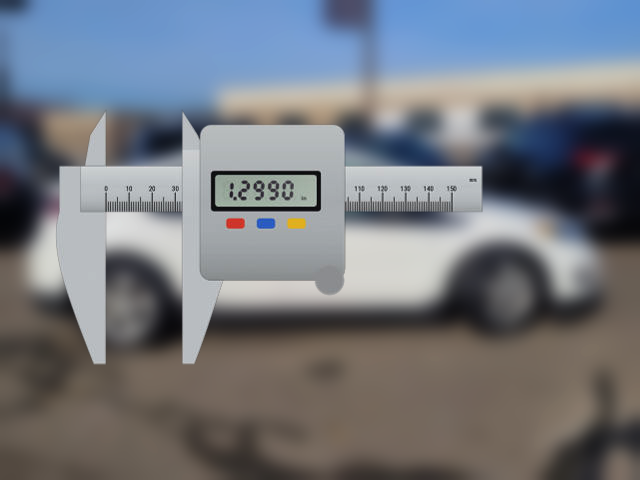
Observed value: {"value": 1.2990, "unit": "in"}
